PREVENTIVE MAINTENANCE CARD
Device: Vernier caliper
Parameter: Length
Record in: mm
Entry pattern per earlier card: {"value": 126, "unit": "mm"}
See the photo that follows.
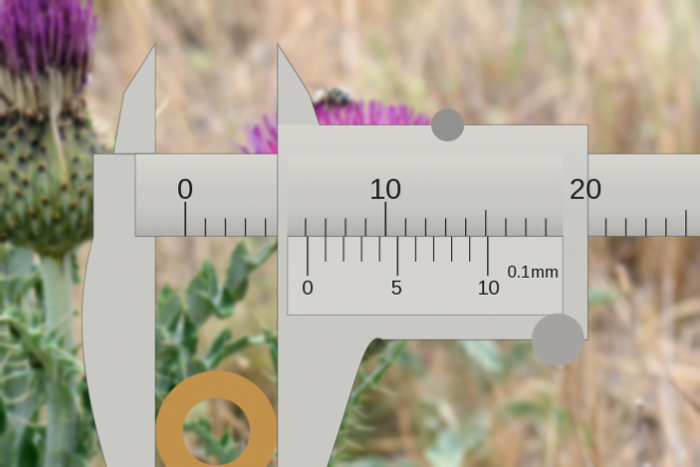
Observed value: {"value": 6.1, "unit": "mm"}
